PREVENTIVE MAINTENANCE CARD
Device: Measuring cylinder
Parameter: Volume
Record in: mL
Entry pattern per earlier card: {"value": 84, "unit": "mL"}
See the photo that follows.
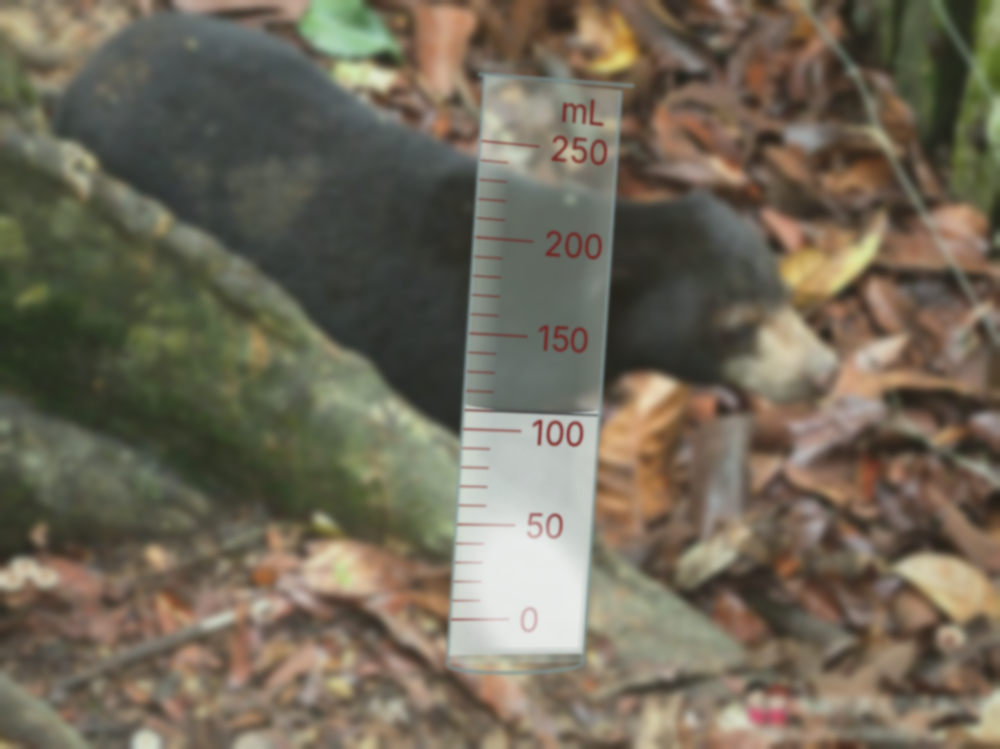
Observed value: {"value": 110, "unit": "mL"}
